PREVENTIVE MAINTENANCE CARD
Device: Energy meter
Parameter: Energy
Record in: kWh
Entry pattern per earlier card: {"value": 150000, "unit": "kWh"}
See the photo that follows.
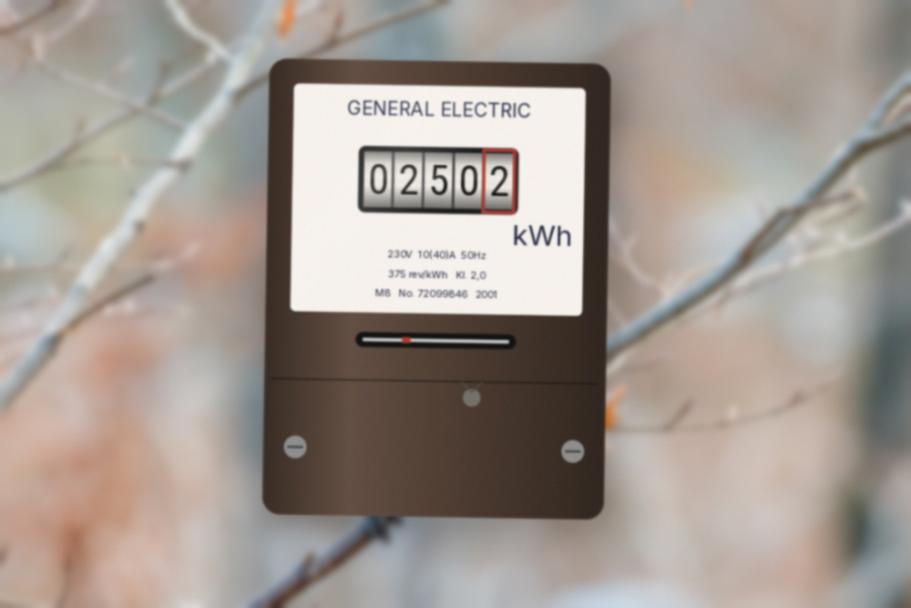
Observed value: {"value": 250.2, "unit": "kWh"}
